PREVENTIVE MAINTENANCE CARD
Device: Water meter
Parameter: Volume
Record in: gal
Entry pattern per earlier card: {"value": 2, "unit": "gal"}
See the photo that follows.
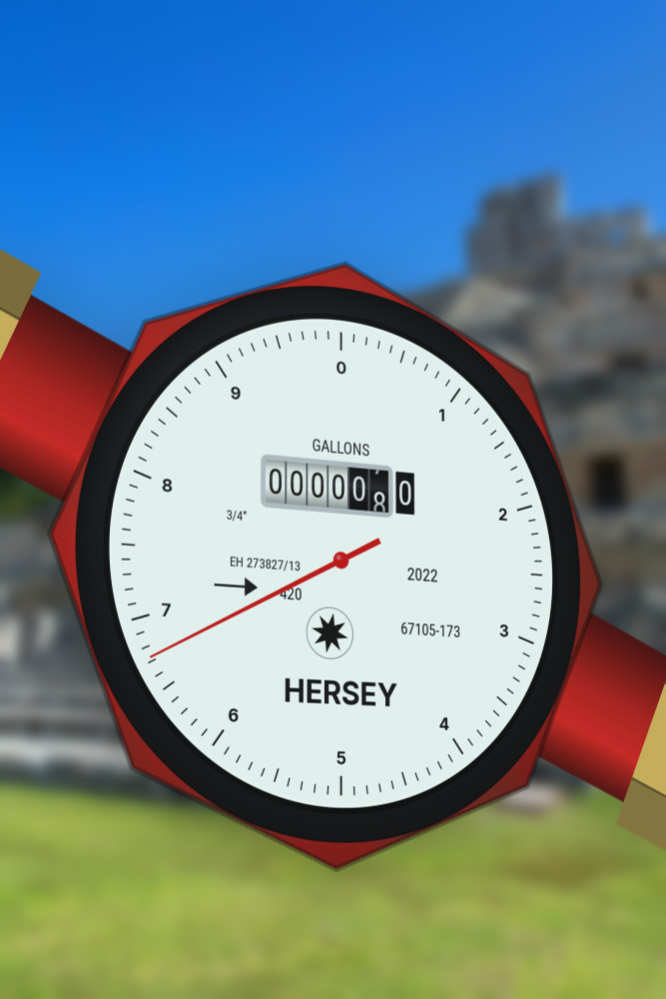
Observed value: {"value": 76.7, "unit": "gal"}
